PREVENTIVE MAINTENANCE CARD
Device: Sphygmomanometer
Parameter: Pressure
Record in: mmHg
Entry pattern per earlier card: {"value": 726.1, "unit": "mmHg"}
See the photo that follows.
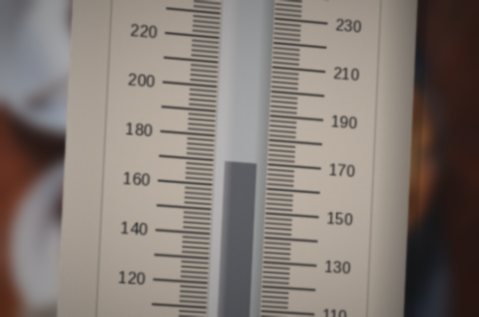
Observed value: {"value": 170, "unit": "mmHg"}
